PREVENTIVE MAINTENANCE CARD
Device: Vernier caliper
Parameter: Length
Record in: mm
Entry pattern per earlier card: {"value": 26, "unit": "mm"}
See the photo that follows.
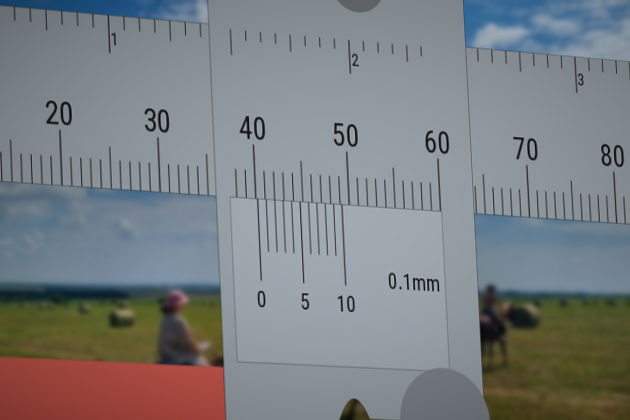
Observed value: {"value": 40.2, "unit": "mm"}
